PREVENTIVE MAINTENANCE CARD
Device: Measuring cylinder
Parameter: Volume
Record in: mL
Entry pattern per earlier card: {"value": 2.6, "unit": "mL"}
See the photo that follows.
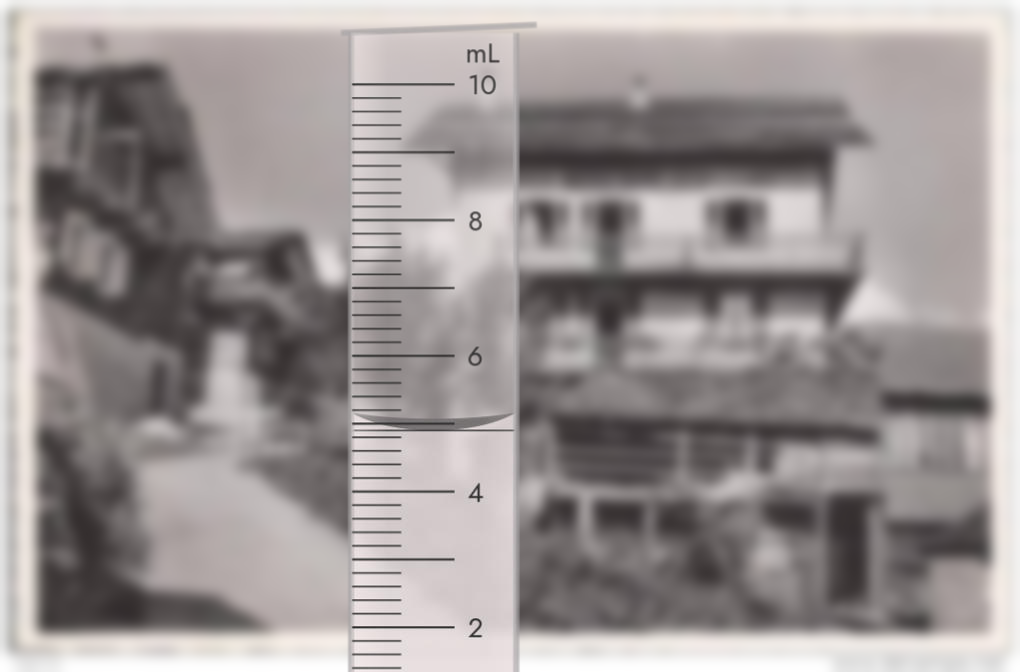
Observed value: {"value": 4.9, "unit": "mL"}
